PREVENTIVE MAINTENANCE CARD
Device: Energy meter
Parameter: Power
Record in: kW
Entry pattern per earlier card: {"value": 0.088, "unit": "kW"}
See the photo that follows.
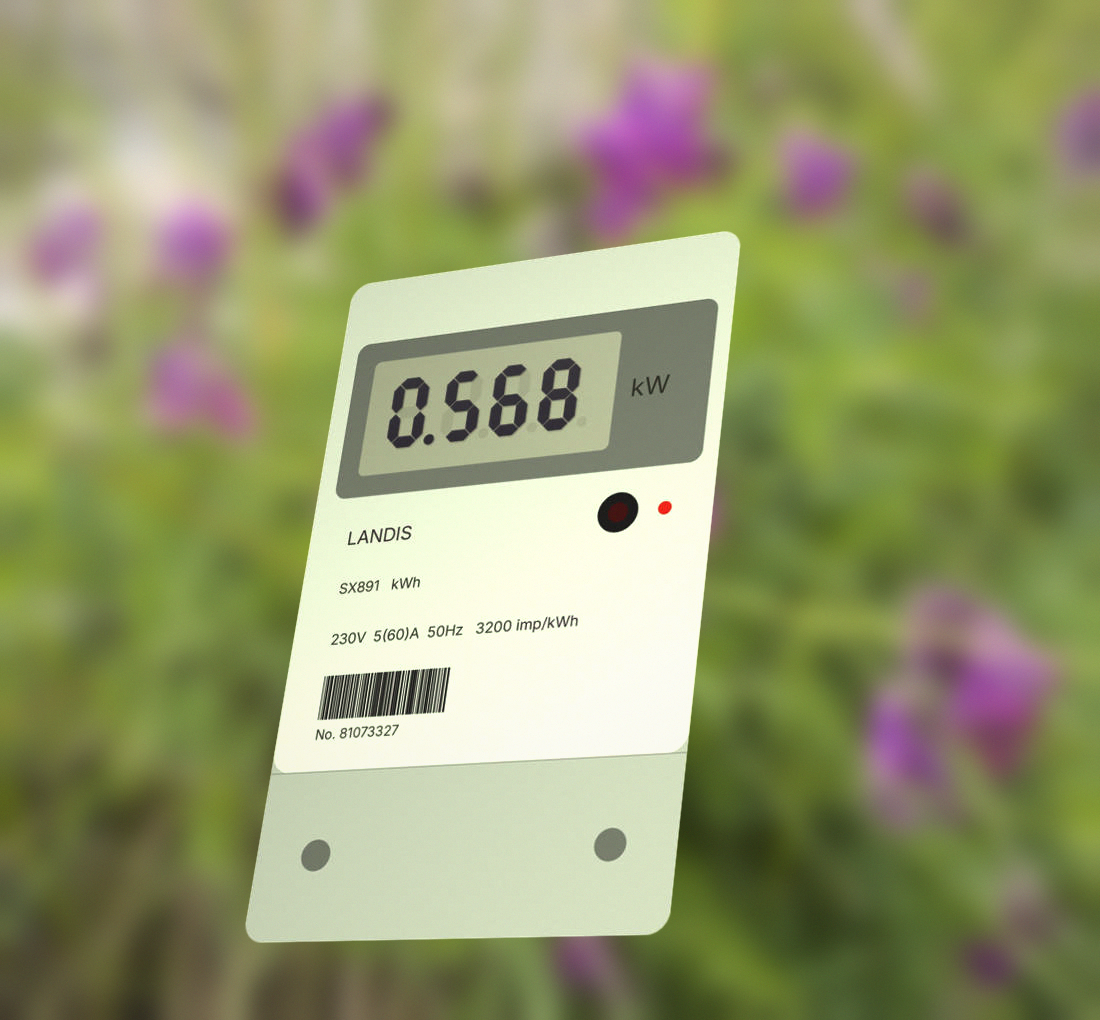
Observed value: {"value": 0.568, "unit": "kW"}
